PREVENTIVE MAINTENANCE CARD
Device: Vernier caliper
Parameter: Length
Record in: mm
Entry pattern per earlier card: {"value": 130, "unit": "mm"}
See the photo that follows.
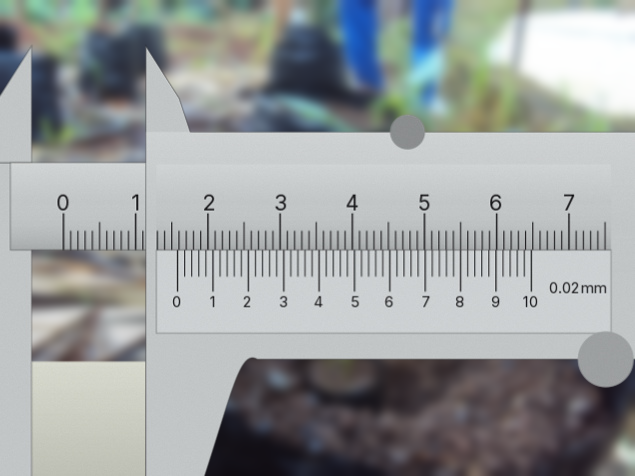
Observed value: {"value": 15.8, "unit": "mm"}
